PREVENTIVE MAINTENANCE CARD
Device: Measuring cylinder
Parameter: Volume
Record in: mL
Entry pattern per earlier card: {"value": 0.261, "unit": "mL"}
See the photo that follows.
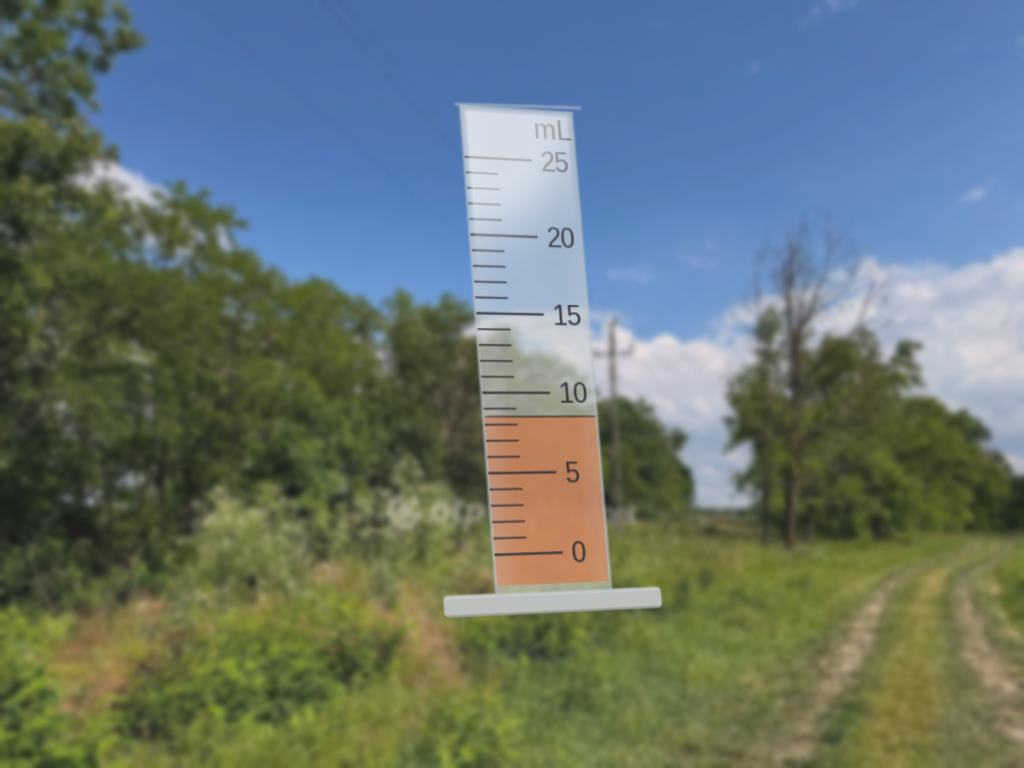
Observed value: {"value": 8.5, "unit": "mL"}
